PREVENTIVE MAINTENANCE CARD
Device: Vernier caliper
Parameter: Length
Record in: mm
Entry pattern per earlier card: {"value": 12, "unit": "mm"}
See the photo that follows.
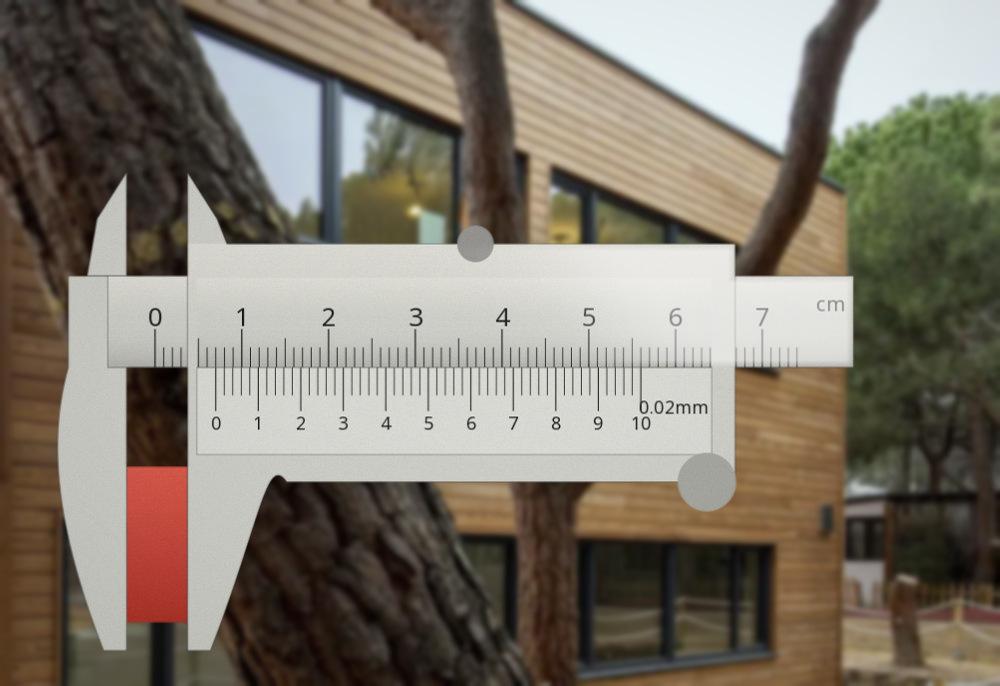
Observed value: {"value": 7.0, "unit": "mm"}
